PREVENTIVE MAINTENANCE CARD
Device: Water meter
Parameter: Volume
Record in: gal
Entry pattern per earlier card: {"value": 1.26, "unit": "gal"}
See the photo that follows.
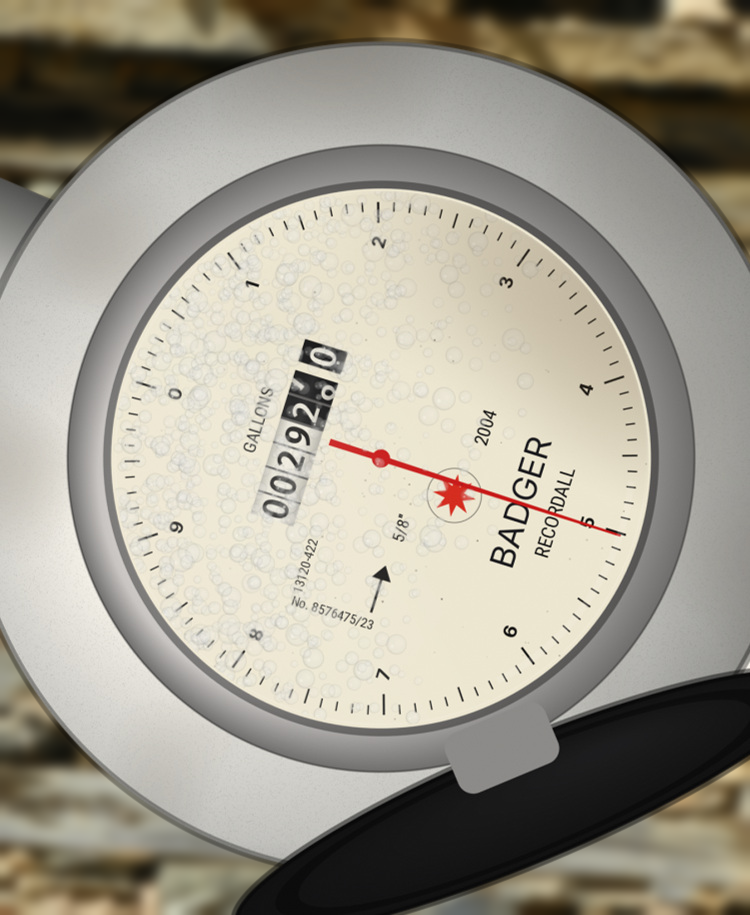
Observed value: {"value": 29275.0, "unit": "gal"}
